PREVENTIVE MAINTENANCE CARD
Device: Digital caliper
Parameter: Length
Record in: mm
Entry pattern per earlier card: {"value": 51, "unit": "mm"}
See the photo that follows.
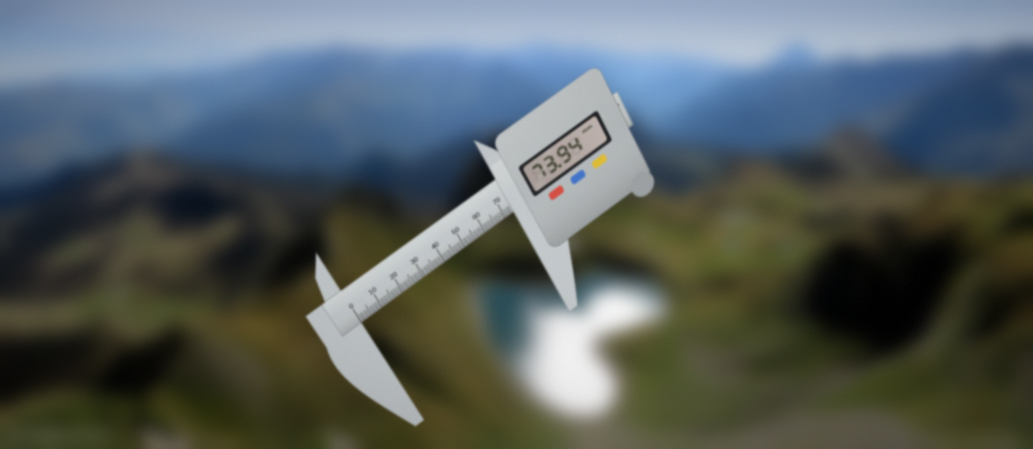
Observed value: {"value": 73.94, "unit": "mm"}
